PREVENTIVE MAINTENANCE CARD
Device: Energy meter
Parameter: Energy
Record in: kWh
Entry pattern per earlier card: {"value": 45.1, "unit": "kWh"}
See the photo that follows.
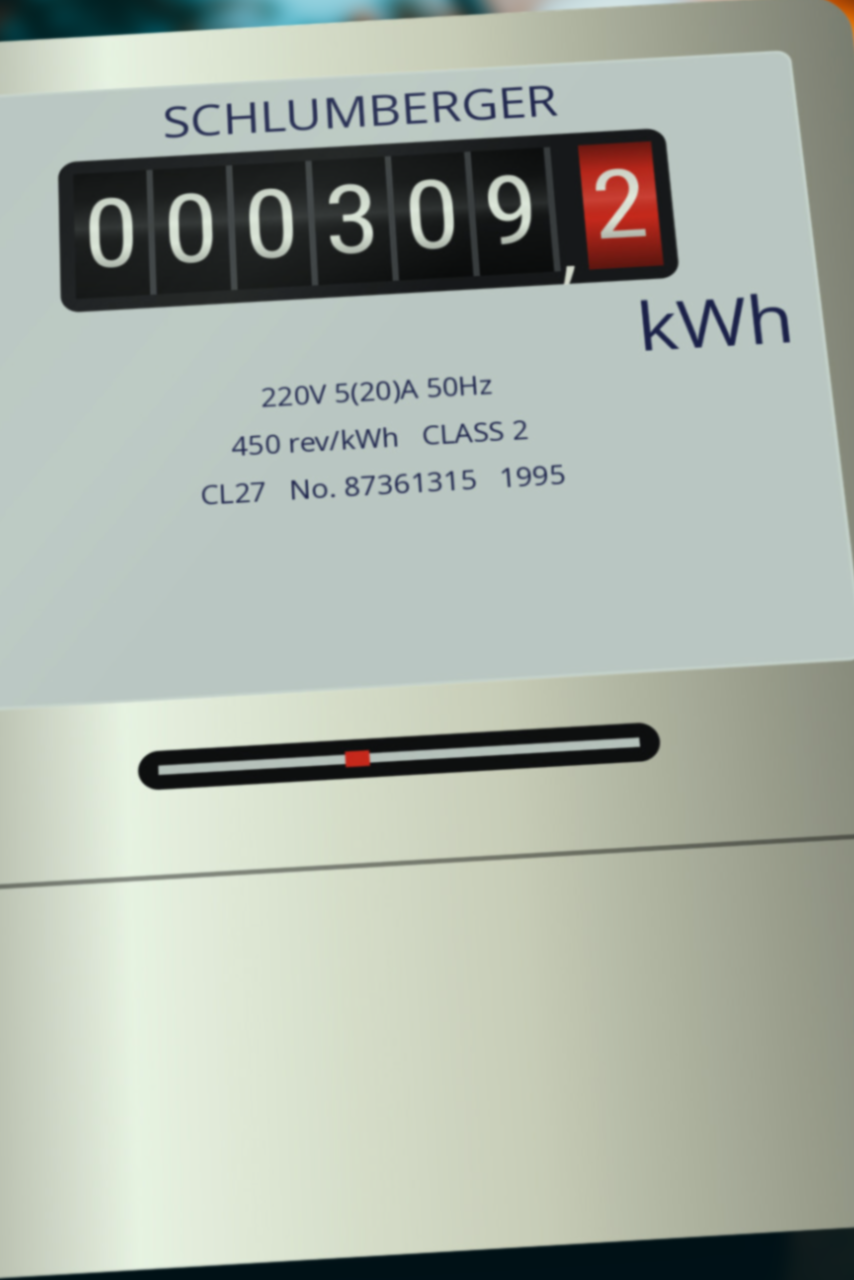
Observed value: {"value": 309.2, "unit": "kWh"}
